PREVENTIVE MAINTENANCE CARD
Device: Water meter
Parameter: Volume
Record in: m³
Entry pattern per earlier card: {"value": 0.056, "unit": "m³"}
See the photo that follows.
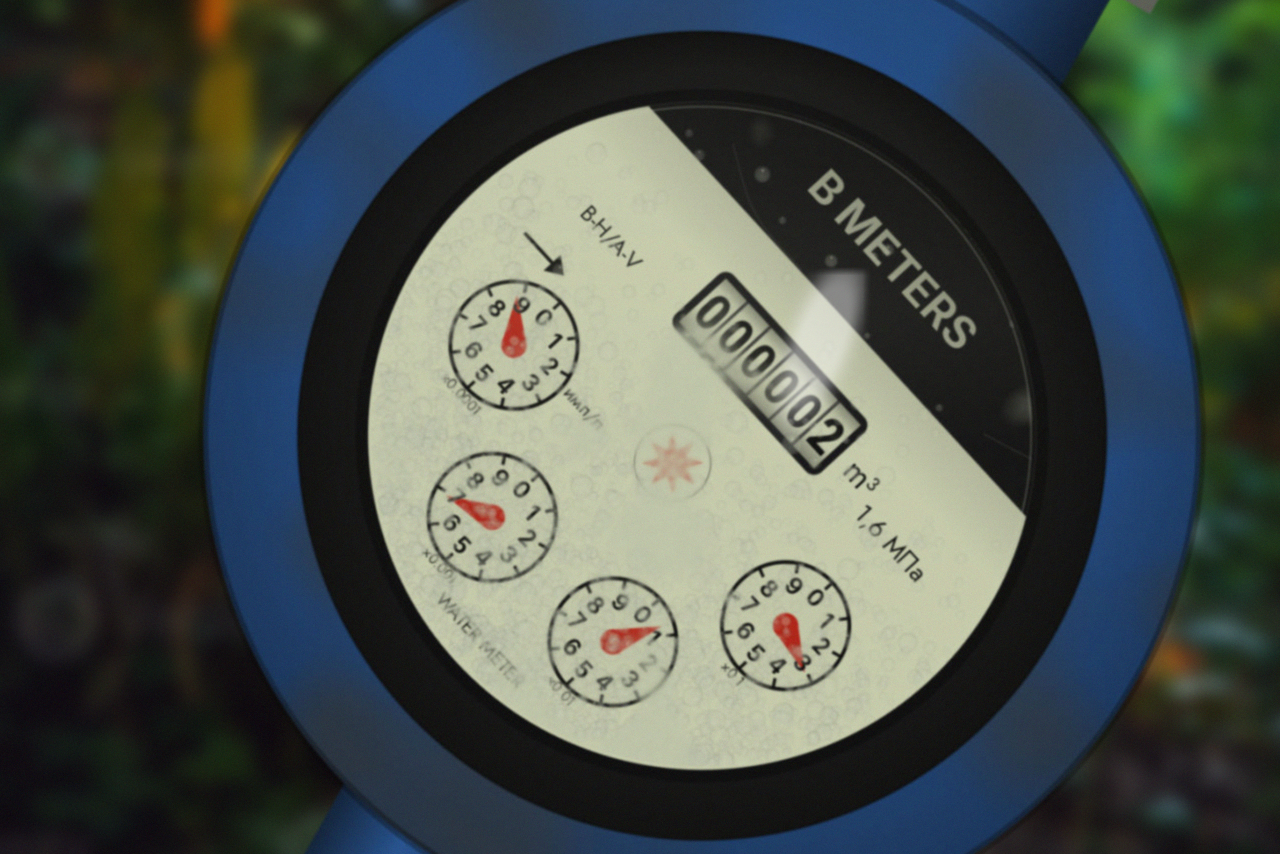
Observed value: {"value": 2.3068, "unit": "m³"}
